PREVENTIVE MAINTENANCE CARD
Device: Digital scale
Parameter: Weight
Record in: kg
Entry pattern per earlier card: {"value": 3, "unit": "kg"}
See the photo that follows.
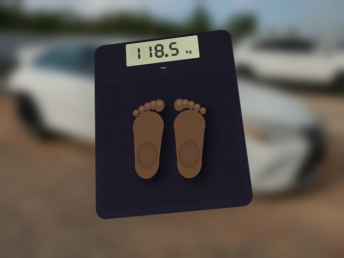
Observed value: {"value": 118.5, "unit": "kg"}
